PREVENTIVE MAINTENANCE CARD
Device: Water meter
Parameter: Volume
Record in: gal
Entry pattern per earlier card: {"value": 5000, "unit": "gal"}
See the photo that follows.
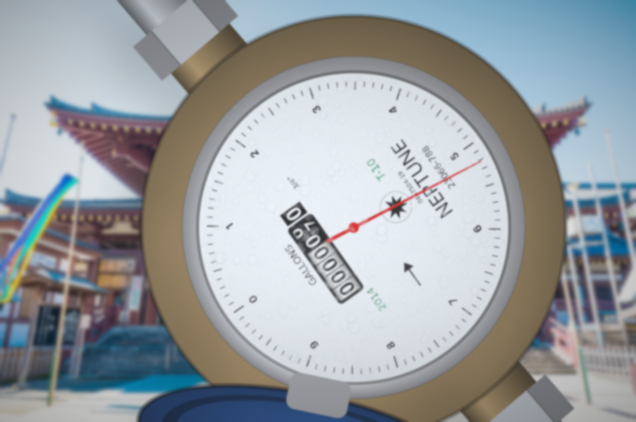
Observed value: {"value": 65.2, "unit": "gal"}
